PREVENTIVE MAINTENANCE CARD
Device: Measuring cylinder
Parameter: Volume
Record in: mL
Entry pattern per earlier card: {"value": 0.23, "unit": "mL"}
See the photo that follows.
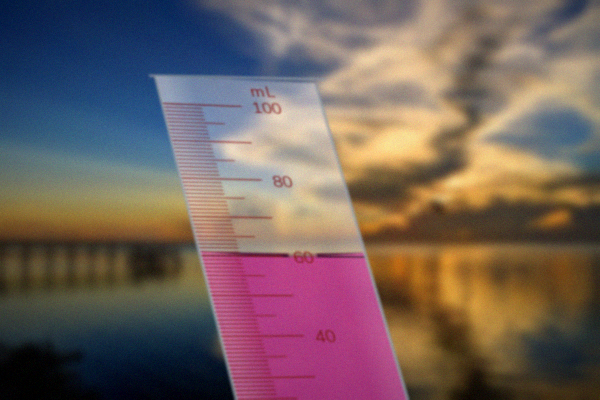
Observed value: {"value": 60, "unit": "mL"}
